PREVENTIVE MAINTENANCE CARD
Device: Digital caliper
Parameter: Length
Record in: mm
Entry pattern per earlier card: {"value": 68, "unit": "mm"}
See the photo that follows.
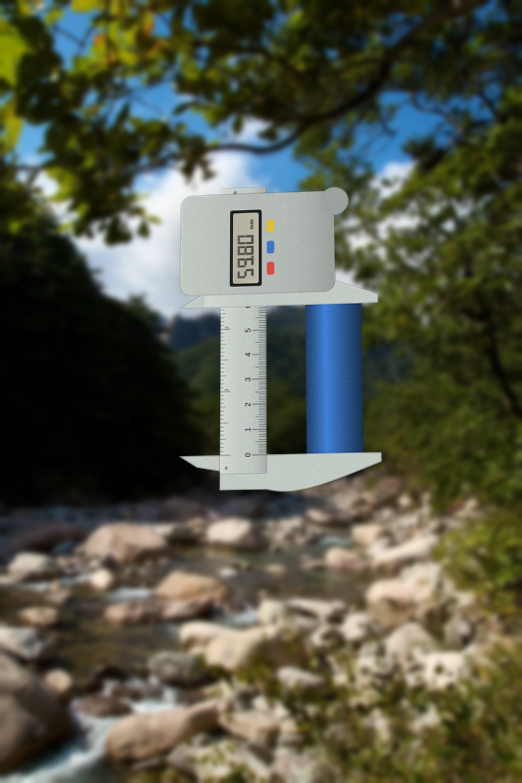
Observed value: {"value": 59.80, "unit": "mm"}
